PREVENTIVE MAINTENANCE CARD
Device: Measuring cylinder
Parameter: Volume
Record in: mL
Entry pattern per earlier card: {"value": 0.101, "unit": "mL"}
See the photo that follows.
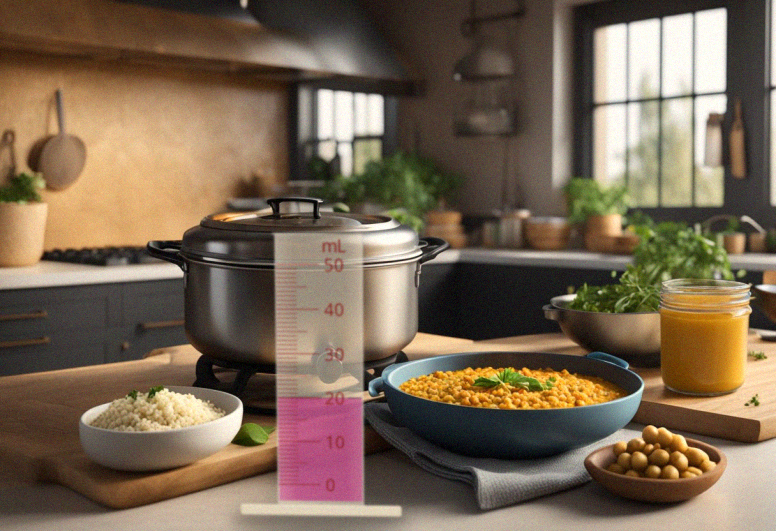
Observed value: {"value": 20, "unit": "mL"}
